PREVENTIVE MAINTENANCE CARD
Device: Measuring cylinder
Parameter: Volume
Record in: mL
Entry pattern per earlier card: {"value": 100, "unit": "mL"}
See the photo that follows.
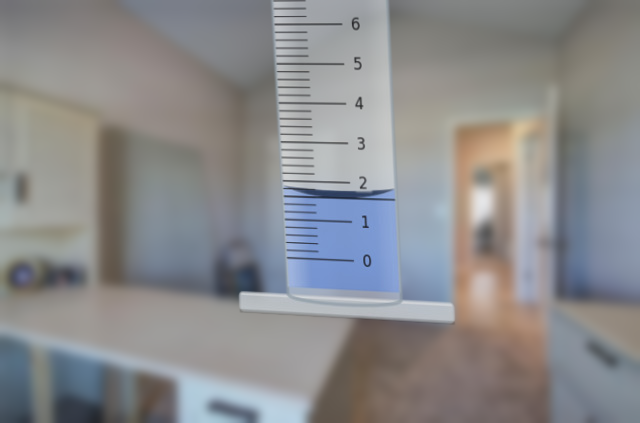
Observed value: {"value": 1.6, "unit": "mL"}
